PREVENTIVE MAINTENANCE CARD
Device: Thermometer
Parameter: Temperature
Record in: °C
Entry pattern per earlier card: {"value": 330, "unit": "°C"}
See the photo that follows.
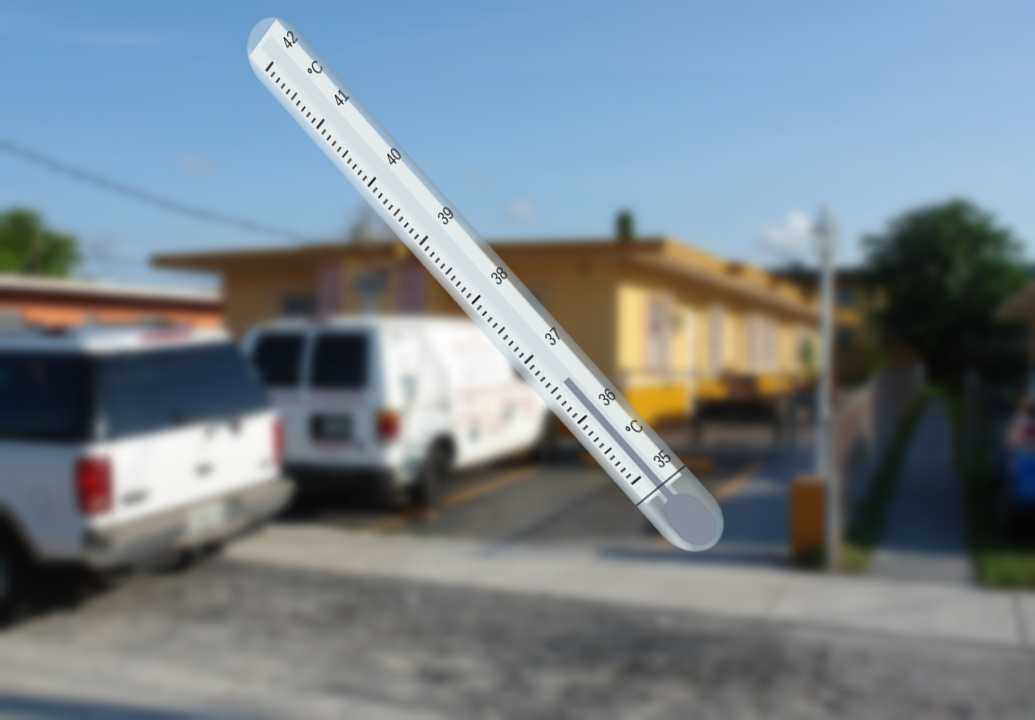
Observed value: {"value": 36.5, "unit": "°C"}
